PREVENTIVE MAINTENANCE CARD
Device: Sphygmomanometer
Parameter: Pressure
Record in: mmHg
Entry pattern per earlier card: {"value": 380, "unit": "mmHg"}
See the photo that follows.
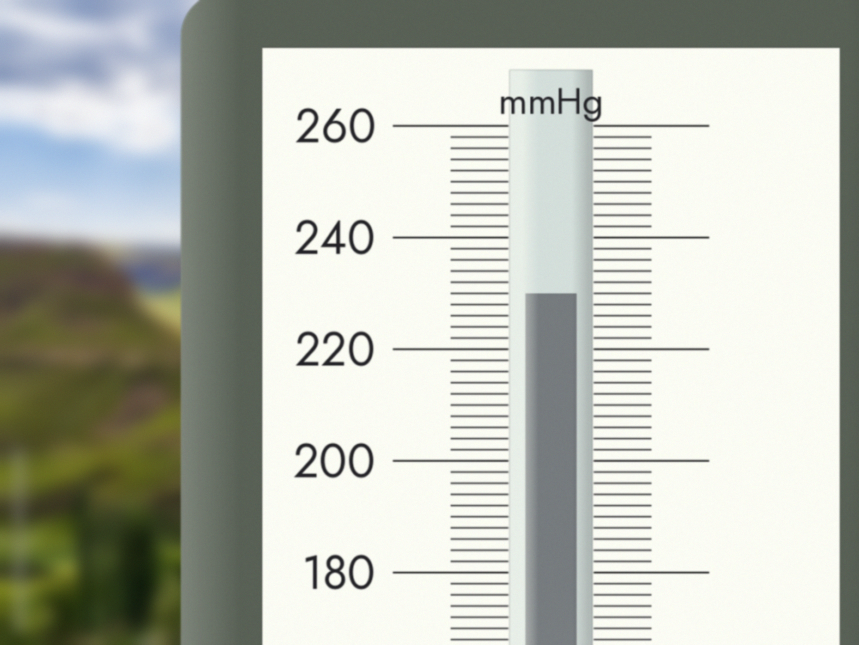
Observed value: {"value": 230, "unit": "mmHg"}
